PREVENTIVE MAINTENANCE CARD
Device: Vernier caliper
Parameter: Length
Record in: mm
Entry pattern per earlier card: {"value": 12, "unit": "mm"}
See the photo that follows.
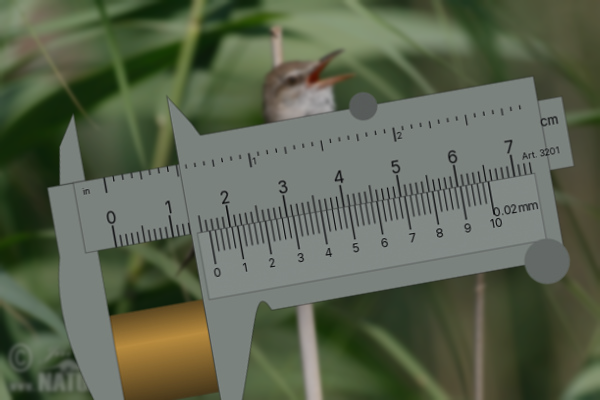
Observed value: {"value": 16.4, "unit": "mm"}
